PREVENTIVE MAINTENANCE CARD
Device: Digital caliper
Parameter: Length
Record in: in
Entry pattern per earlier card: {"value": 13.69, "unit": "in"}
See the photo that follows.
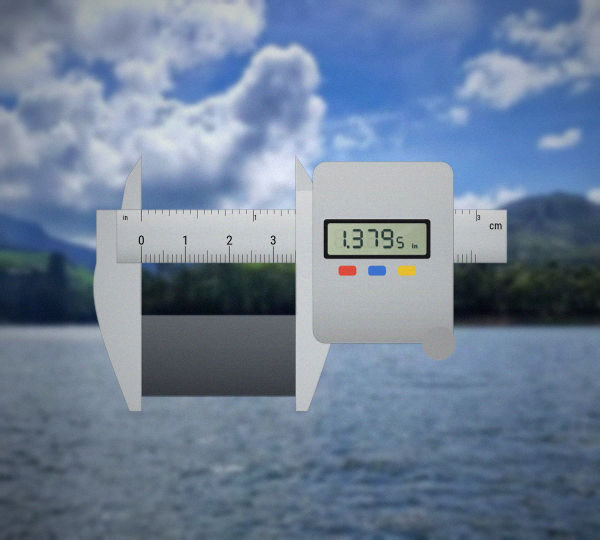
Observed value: {"value": 1.3795, "unit": "in"}
